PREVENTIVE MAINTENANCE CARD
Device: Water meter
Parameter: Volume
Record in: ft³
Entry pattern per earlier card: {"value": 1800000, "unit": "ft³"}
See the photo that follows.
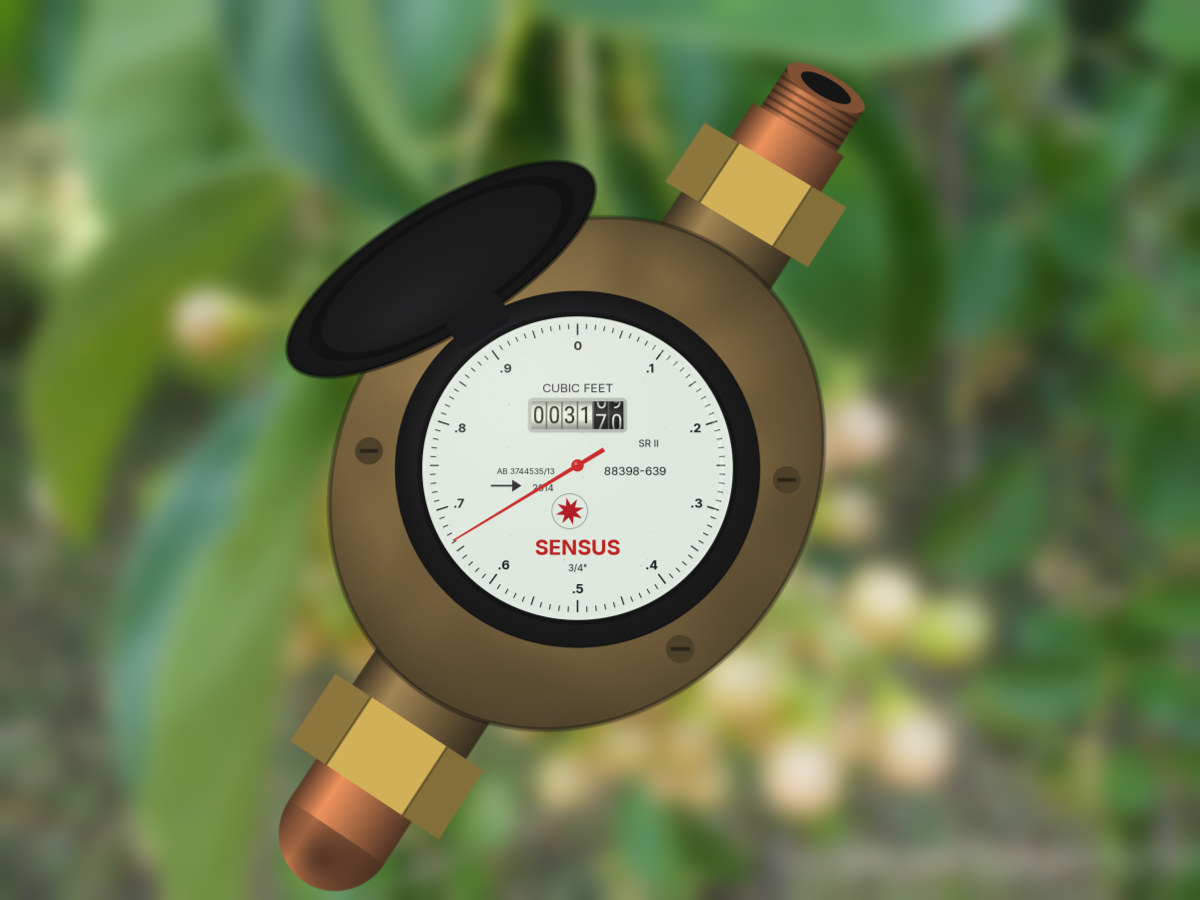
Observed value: {"value": 3169.66, "unit": "ft³"}
